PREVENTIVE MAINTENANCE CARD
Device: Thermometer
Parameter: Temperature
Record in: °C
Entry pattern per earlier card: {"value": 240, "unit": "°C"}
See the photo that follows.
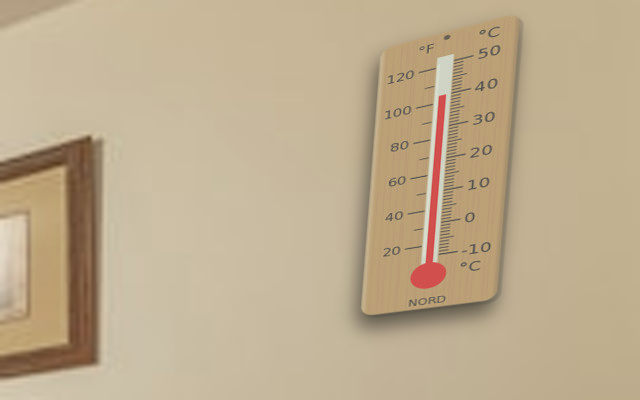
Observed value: {"value": 40, "unit": "°C"}
